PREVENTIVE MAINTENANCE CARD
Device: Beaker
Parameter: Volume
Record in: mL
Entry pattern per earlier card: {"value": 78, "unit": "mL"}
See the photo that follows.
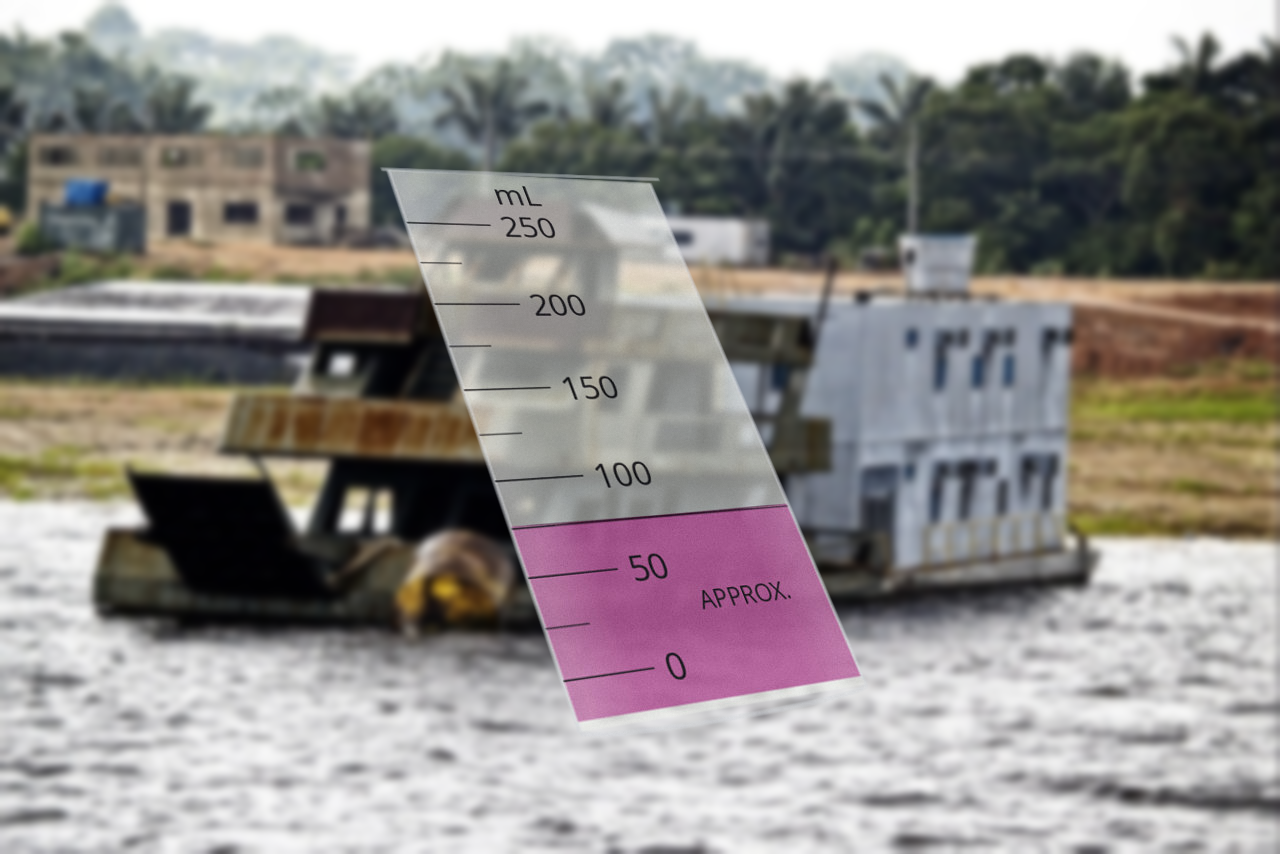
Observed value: {"value": 75, "unit": "mL"}
